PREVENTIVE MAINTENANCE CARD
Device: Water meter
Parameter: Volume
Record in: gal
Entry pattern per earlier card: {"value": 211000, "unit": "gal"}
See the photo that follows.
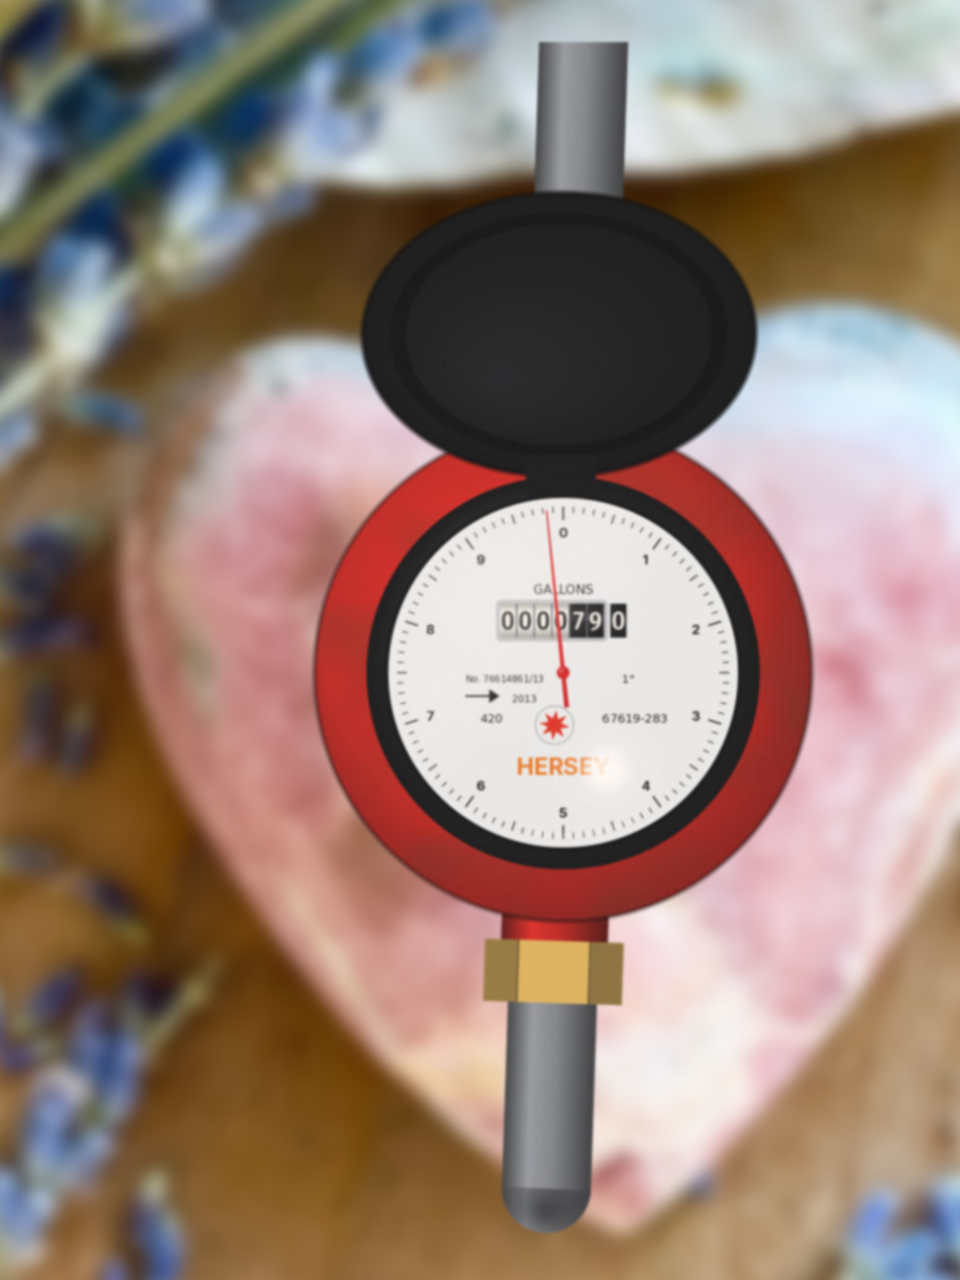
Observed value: {"value": 789.8, "unit": "gal"}
